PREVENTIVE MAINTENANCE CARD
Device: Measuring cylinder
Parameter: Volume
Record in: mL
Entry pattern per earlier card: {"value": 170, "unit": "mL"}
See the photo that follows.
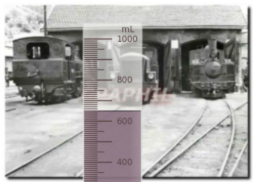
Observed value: {"value": 650, "unit": "mL"}
